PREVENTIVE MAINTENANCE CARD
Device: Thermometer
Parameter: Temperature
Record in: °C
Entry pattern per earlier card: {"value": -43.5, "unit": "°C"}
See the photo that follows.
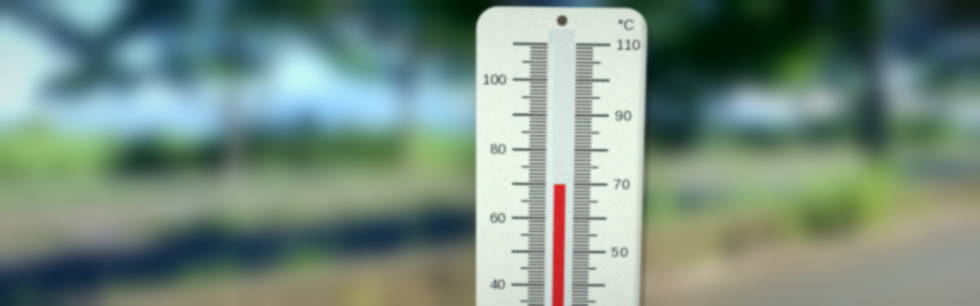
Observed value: {"value": 70, "unit": "°C"}
